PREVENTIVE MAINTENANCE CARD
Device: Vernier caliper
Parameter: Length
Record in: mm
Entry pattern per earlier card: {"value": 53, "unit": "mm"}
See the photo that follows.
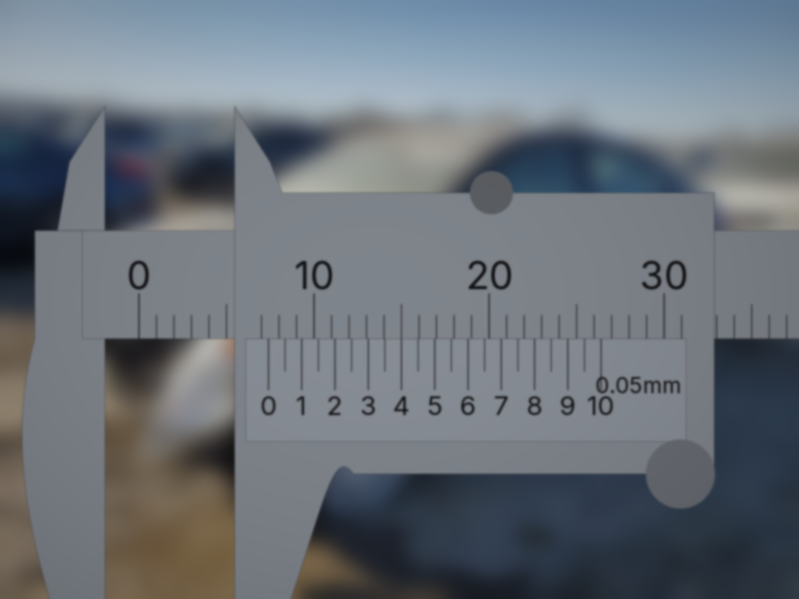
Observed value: {"value": 7.4, "unit": "mm"}
